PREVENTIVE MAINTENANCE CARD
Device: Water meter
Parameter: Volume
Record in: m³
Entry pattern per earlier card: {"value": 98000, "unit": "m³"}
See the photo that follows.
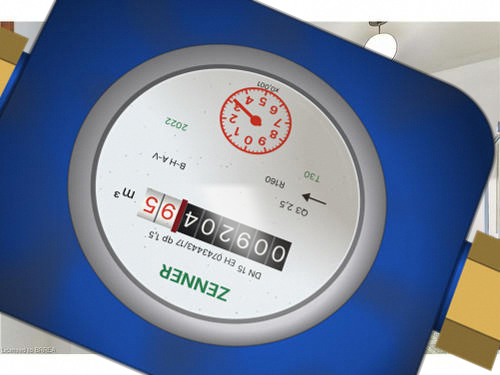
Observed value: {"value": 9204.953, "unit": "m³"}
